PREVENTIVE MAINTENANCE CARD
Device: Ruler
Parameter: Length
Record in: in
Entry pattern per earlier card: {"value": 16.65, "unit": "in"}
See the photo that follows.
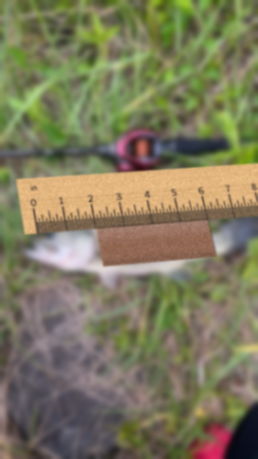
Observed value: {"value": 4, "unit": "in"}
